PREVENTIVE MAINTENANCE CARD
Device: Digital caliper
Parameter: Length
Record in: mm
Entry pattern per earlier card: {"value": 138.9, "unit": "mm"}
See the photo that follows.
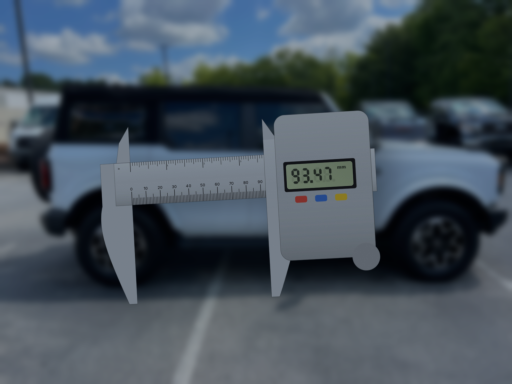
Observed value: {"value": 93.47, "unit": "mm"}
